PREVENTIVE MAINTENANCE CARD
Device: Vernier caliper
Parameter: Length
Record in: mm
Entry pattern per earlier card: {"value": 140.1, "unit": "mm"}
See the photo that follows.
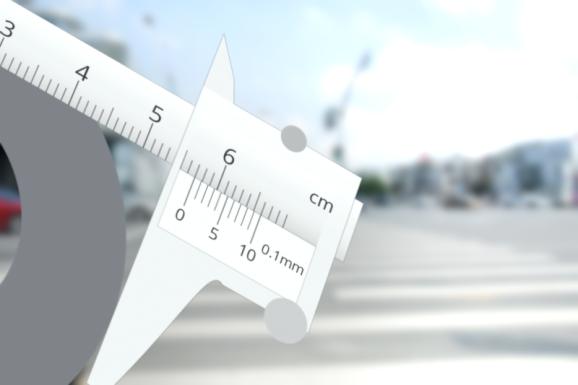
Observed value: {"value": 57.0, "unit": "mm"}
